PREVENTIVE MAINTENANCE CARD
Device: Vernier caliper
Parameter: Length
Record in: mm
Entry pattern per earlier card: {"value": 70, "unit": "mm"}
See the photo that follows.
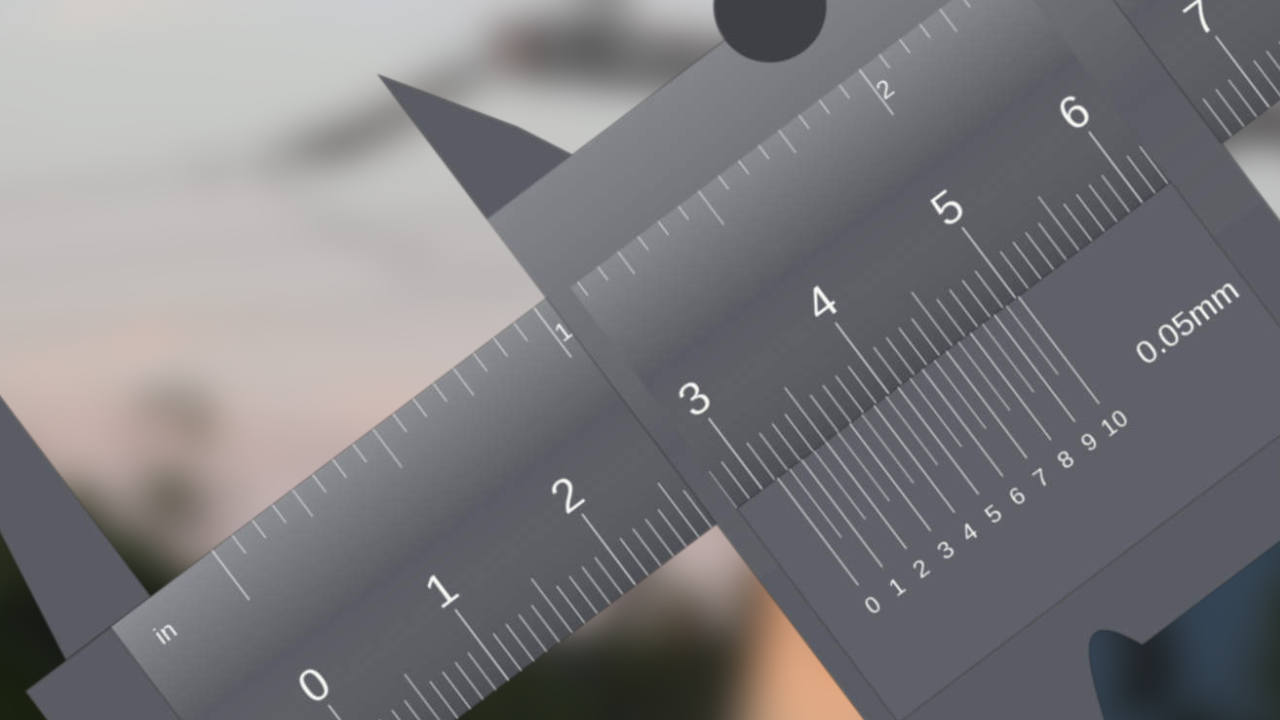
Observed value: {"value": 31.2, "unit": "mm"}
